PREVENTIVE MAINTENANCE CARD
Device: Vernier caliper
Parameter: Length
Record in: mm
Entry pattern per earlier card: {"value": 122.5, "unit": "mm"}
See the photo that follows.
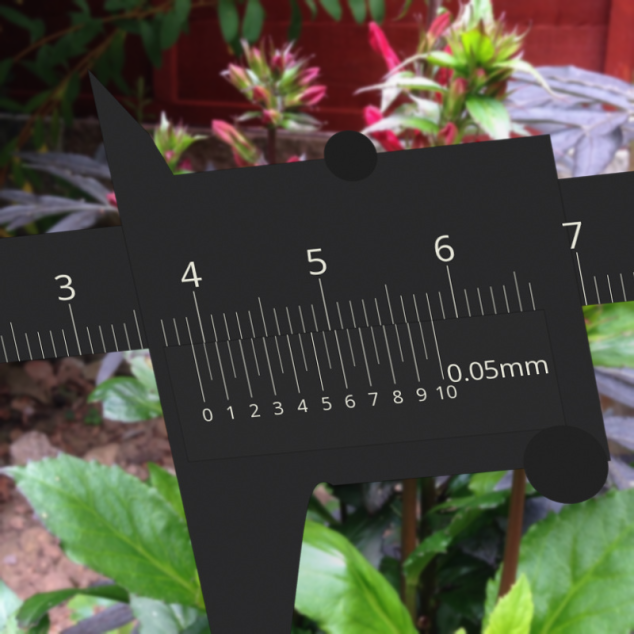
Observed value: {"value": 39.0, "unit": "mm"}
